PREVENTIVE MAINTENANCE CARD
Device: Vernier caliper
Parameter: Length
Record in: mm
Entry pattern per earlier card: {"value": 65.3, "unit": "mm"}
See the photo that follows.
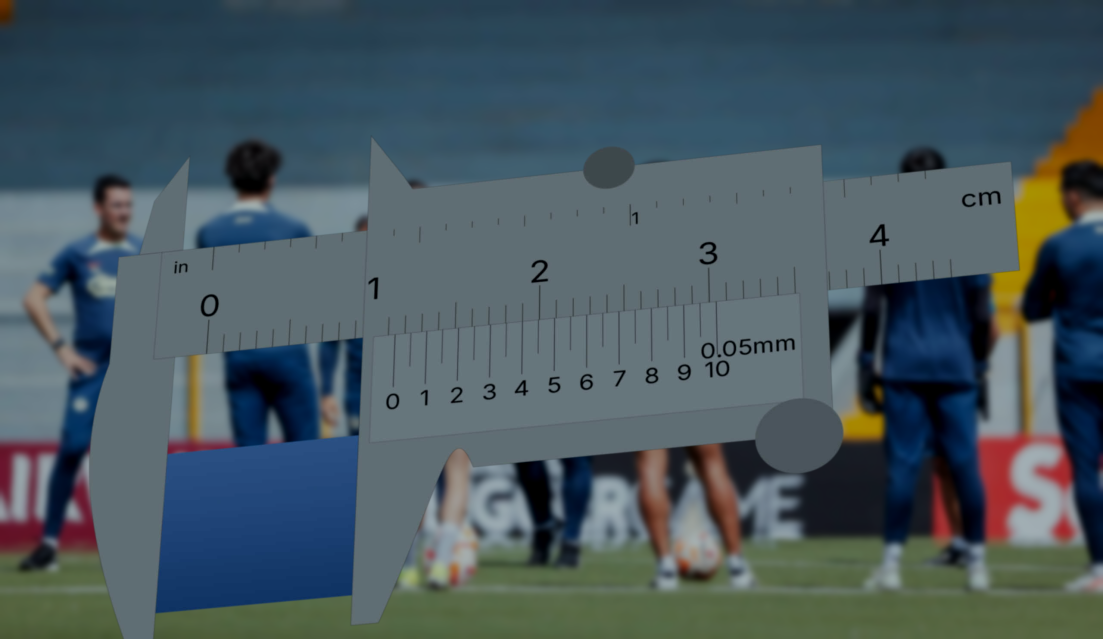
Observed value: {"value": 11.4, "unit": "mm"}
